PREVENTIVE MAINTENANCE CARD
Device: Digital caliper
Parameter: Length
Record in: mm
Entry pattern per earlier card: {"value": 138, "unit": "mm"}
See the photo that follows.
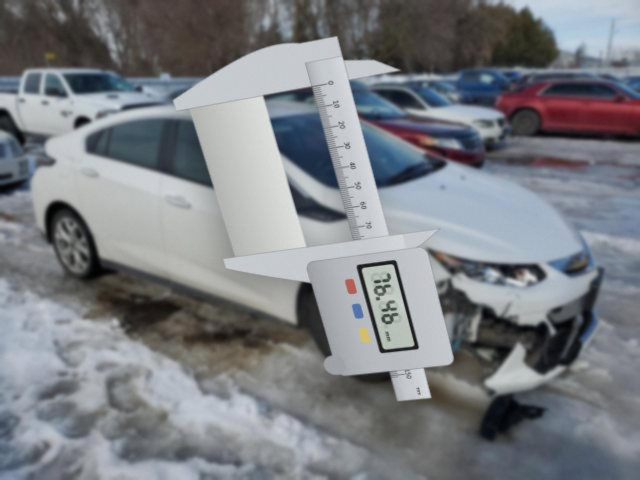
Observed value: {"value": 76.46, "unit": "mm"}
